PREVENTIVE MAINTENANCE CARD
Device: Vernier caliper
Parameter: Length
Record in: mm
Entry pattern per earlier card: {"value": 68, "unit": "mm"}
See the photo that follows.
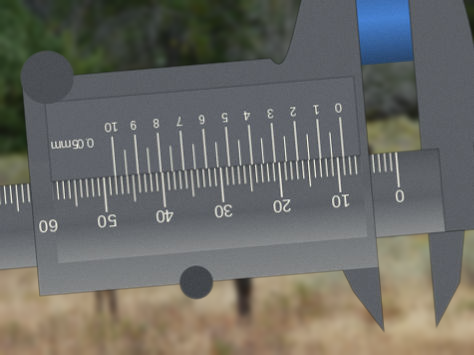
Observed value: {"value": 9.0, "unit": "mm"}
